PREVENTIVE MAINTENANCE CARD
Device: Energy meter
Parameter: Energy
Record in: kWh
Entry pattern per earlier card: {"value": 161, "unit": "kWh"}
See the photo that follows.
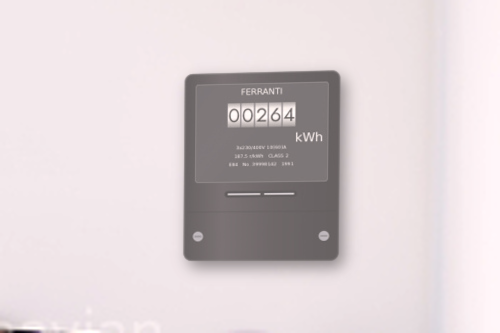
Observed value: {"value": 264, "unit": "kWh"}
